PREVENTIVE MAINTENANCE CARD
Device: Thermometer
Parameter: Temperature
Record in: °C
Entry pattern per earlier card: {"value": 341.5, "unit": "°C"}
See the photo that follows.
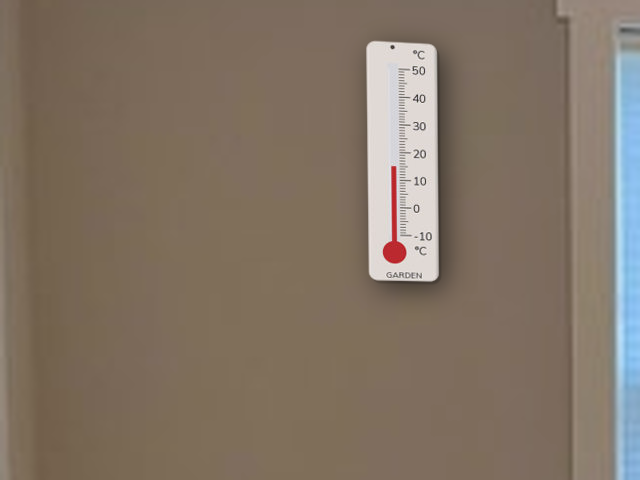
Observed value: {"value": 15, "unit": "°C"}
